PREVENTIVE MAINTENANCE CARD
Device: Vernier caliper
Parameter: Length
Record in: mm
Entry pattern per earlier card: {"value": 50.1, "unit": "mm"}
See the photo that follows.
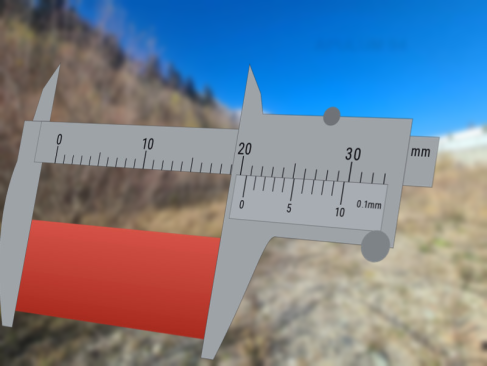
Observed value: {"value": 20.6, "unit": "mm"}
